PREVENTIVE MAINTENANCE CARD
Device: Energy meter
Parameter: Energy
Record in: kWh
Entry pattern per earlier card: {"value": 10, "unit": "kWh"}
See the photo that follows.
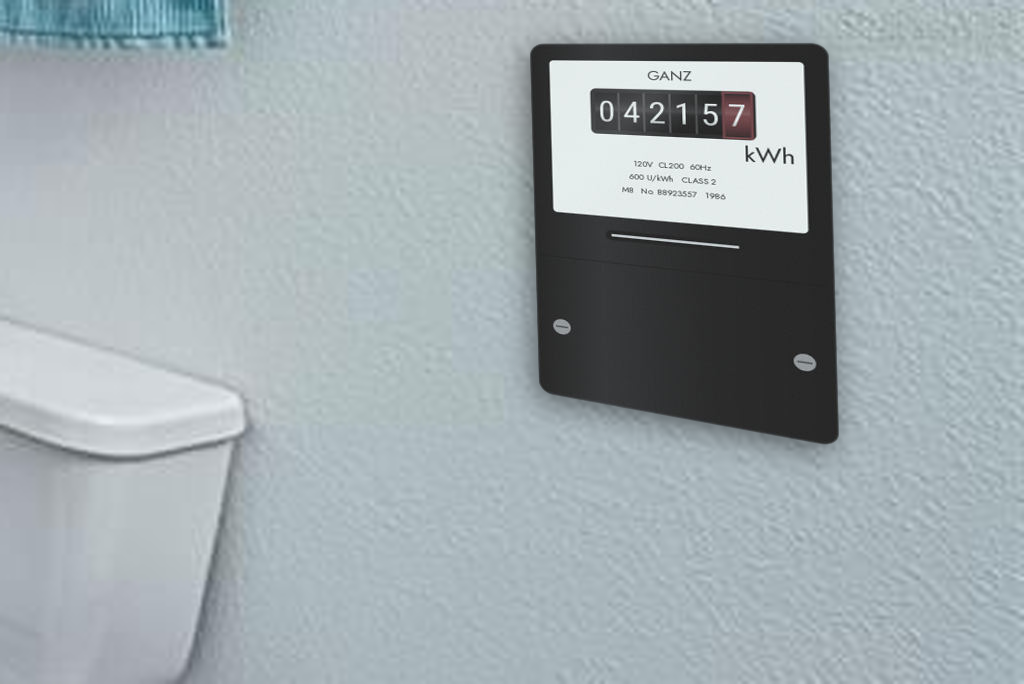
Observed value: {"value": 4215.7, "unit": "kWh"}
